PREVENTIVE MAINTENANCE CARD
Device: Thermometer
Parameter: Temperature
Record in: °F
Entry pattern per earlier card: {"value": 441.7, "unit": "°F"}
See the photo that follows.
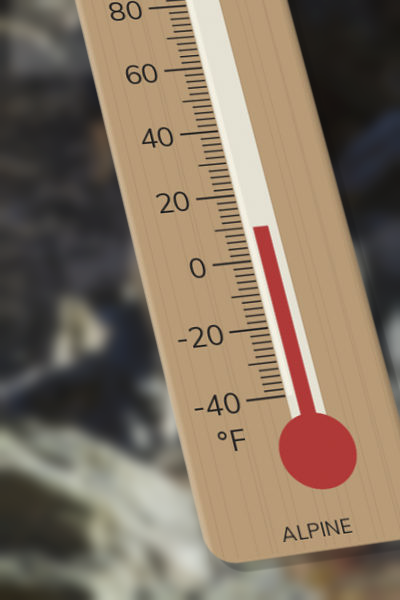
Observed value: {"value": 10, "unit": "°F"}
